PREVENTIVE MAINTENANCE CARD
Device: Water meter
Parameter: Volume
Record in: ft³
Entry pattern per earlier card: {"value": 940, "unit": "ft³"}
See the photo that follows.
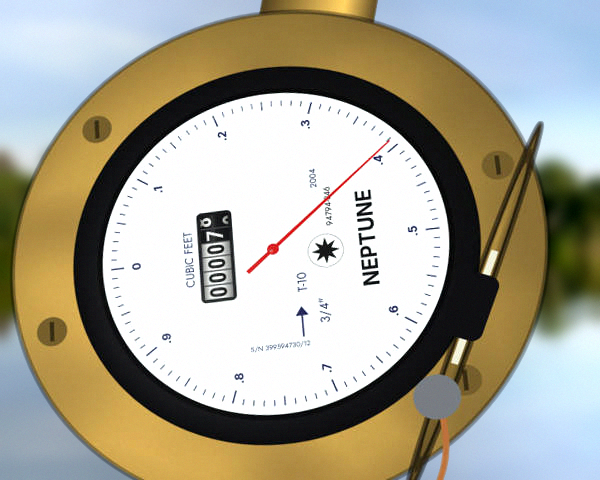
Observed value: {"value": 78.39, "unit": "ft³"}
